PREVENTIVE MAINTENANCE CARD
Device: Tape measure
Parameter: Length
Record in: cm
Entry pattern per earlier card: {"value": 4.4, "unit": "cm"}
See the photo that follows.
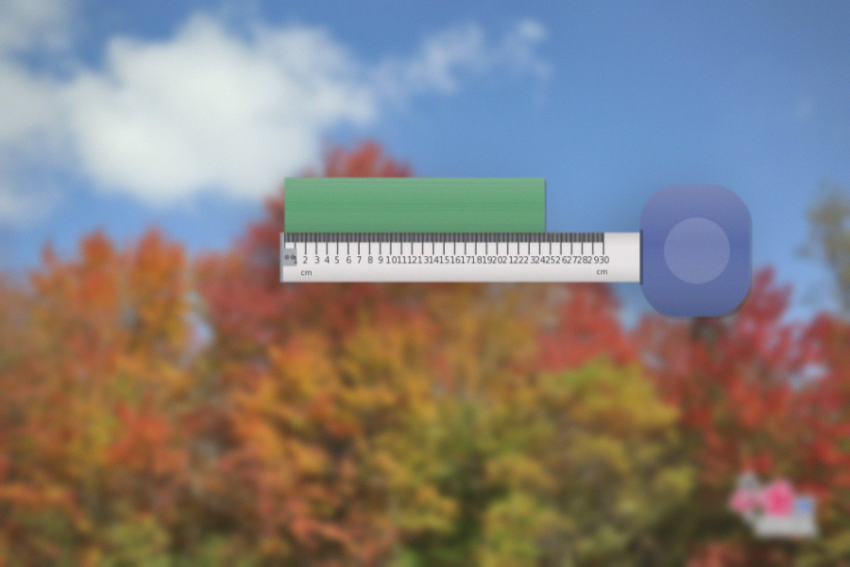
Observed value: {"value": 24.5, "unit": "cm"}
